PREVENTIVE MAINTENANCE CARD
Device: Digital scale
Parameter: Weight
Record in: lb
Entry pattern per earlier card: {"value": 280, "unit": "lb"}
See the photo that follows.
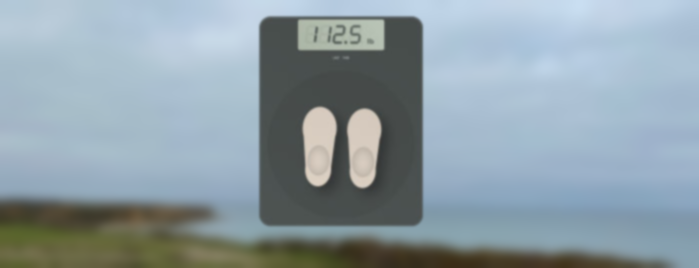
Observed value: {"value": 112.5, "unit": "lb"}
